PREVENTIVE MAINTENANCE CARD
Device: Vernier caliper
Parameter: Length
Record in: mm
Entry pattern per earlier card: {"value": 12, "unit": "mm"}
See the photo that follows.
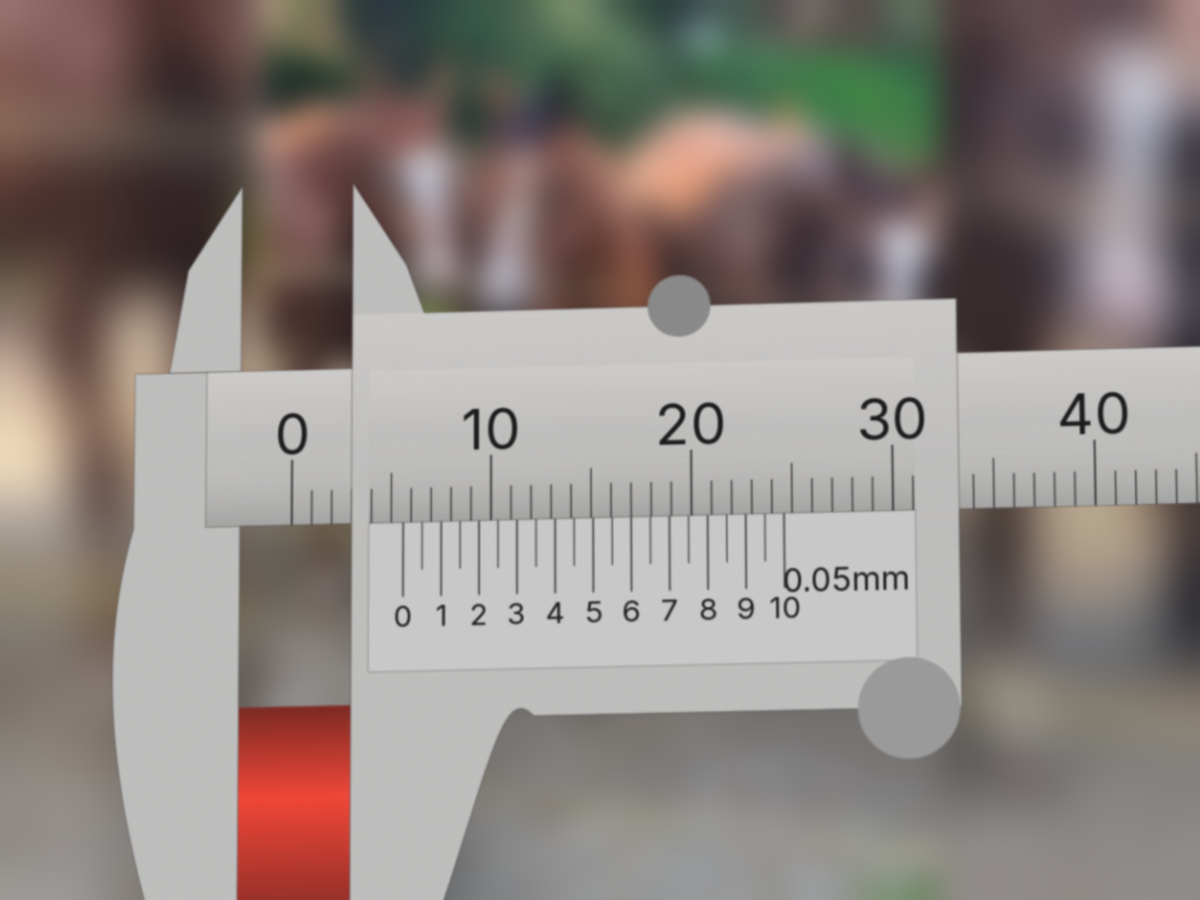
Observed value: {"value": 5.6, "unit": "mm"}
